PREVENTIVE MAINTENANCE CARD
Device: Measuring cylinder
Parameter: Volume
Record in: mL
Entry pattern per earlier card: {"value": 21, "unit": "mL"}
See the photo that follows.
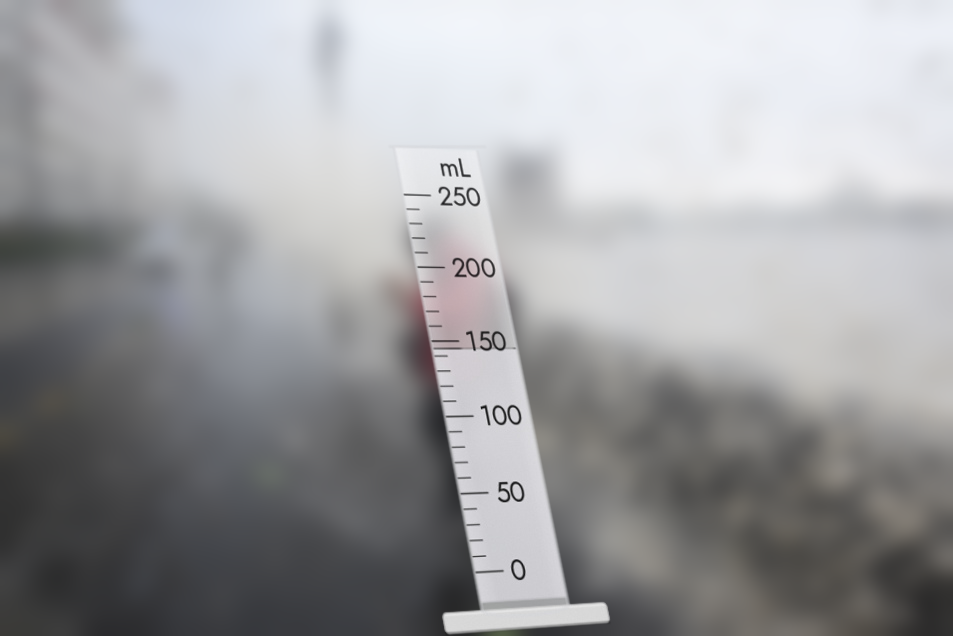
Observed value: {"value": 145, "unit": "mL"}
